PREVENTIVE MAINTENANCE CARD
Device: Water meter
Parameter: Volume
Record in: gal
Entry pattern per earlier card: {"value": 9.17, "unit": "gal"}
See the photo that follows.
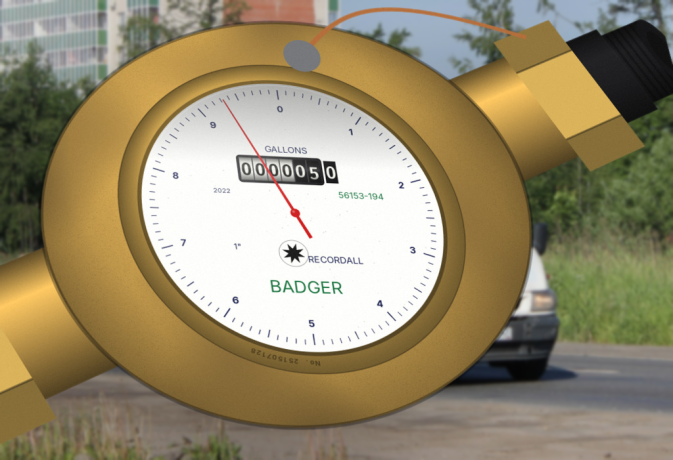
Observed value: {"value": 49.3, "unit": "gal"}
